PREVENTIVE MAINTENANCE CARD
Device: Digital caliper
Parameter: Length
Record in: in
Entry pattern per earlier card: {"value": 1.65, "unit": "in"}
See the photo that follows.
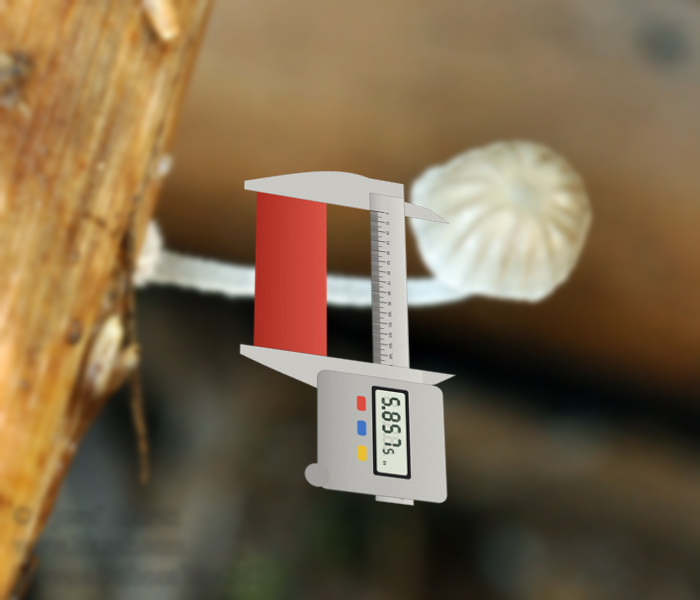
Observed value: {"value": 5.8575, "unit": "in"}
